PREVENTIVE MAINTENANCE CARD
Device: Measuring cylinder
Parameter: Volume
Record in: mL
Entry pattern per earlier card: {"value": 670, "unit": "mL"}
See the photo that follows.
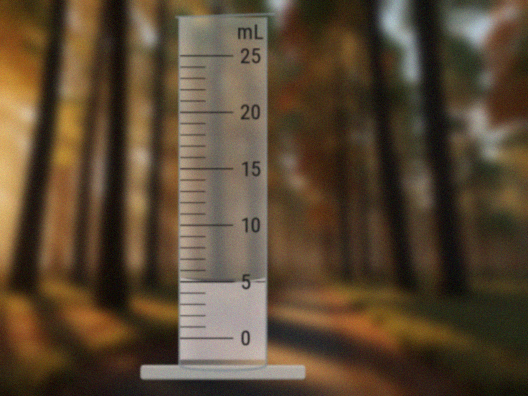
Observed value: {"value": 5, "unit": "mL"}
